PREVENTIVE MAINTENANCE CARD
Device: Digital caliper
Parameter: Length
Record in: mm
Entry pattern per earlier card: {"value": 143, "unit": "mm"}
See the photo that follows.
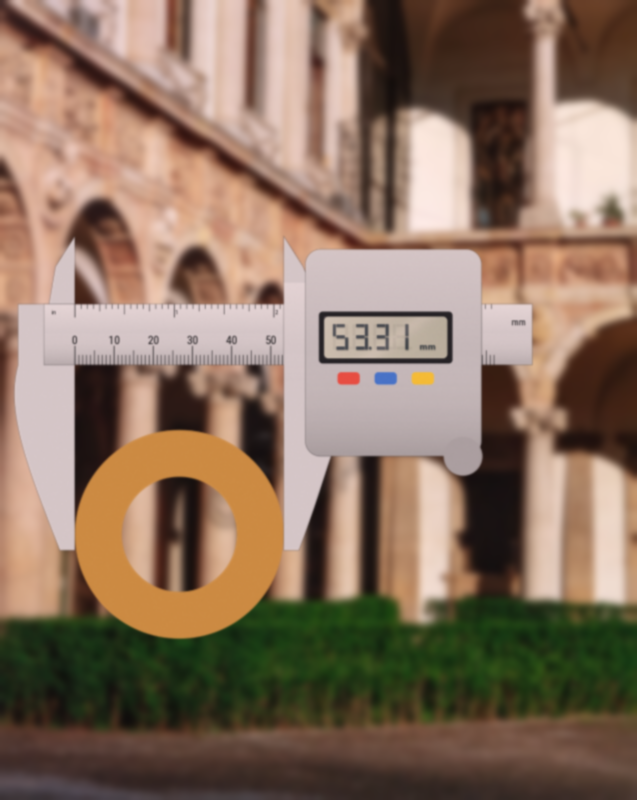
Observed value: {"value": 53.31, "unit": "mm"}
